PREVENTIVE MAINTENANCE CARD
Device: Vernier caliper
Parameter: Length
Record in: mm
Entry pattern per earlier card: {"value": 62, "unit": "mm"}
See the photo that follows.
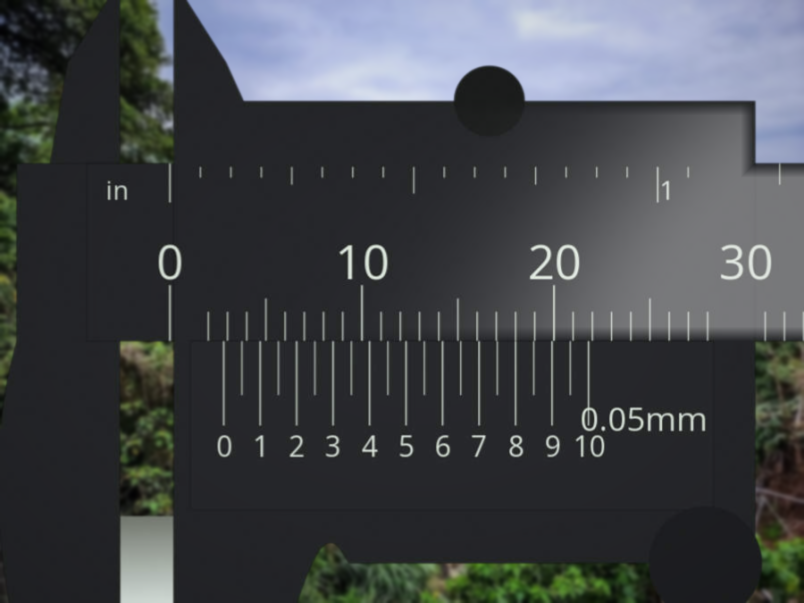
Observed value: {"value": 2.8, "unit": "mm"}
